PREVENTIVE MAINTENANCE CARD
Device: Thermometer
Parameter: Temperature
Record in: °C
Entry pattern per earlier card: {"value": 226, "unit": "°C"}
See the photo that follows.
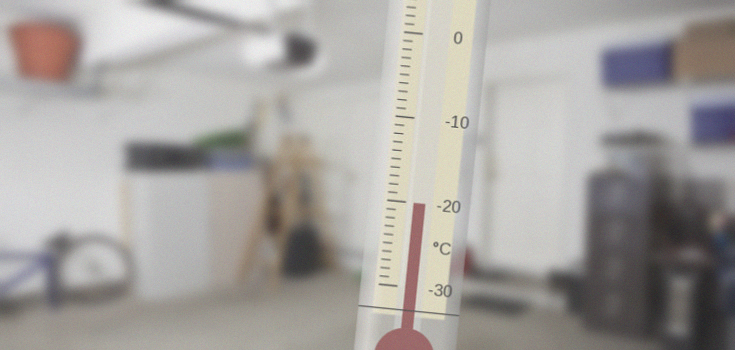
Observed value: {"value": -20, "unit": "°C"}
